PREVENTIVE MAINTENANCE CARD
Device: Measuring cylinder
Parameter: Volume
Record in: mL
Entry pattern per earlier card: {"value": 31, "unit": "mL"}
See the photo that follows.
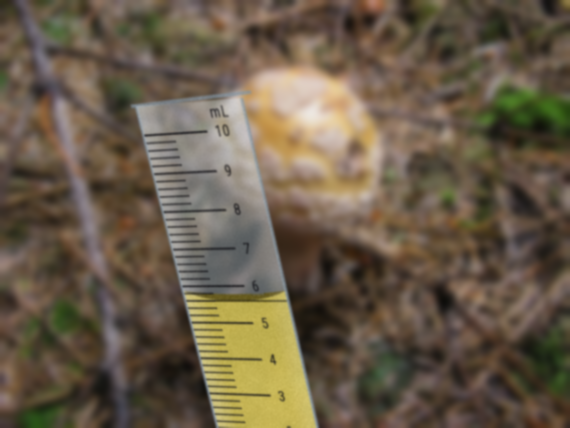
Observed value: {"value": 5.6, "unit": "mL"}
